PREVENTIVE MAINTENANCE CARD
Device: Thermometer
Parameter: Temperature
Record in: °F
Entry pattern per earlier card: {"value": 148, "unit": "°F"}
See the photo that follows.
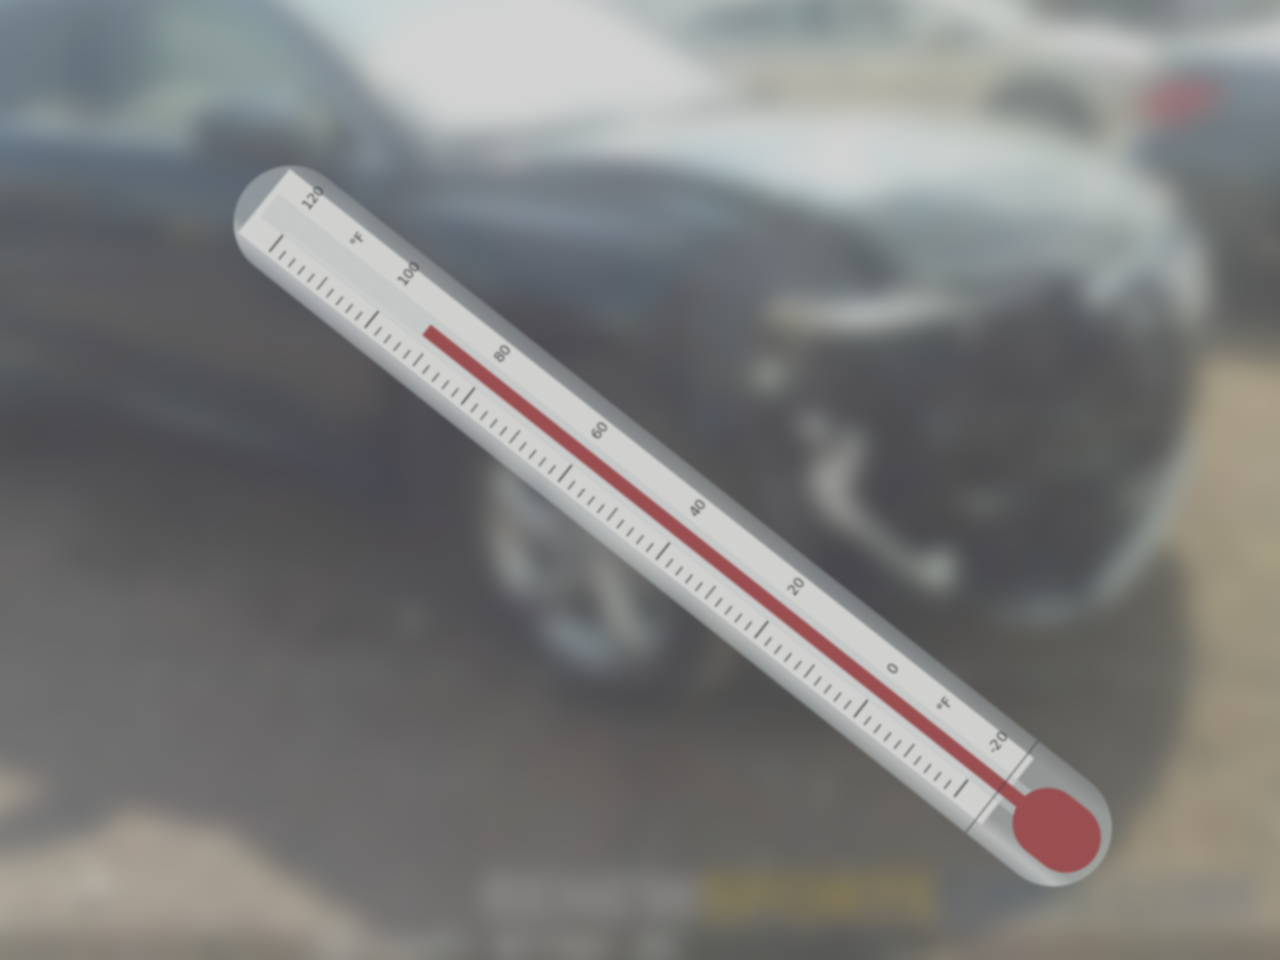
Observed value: {"value": 92, "unit": "°F"}
